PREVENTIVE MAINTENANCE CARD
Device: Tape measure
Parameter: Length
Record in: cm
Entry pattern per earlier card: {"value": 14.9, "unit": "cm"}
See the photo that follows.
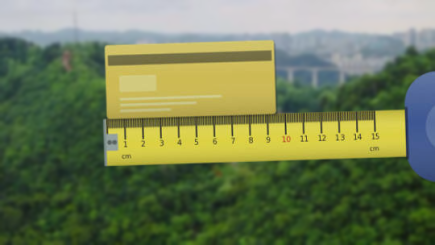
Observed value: {"value": 9.5, "unit": "cm"}
